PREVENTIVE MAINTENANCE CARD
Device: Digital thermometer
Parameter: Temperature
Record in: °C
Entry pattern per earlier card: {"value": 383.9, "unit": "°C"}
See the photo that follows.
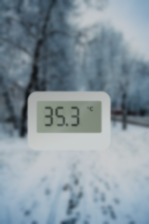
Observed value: {"value": 35.3, "unit": "°C"}
